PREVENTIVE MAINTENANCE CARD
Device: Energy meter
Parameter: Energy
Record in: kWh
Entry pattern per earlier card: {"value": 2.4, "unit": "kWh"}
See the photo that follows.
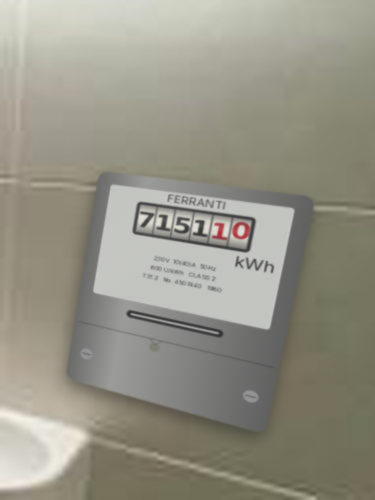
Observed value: {"value": 7151.10, "unit": "kWh"}
